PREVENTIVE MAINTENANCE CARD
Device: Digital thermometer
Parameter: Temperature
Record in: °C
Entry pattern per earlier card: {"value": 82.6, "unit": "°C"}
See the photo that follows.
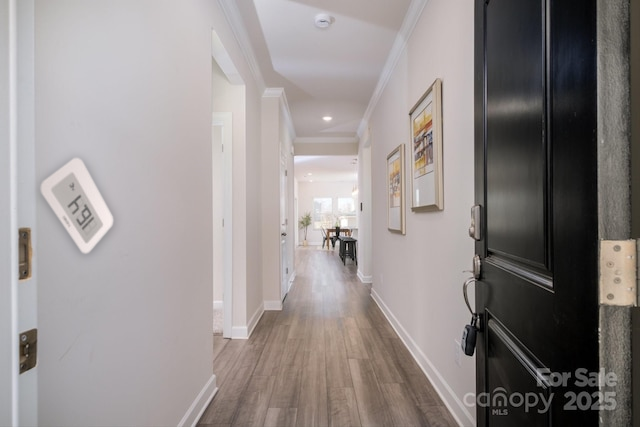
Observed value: {"value": 16.4, "unit": "°C"}
